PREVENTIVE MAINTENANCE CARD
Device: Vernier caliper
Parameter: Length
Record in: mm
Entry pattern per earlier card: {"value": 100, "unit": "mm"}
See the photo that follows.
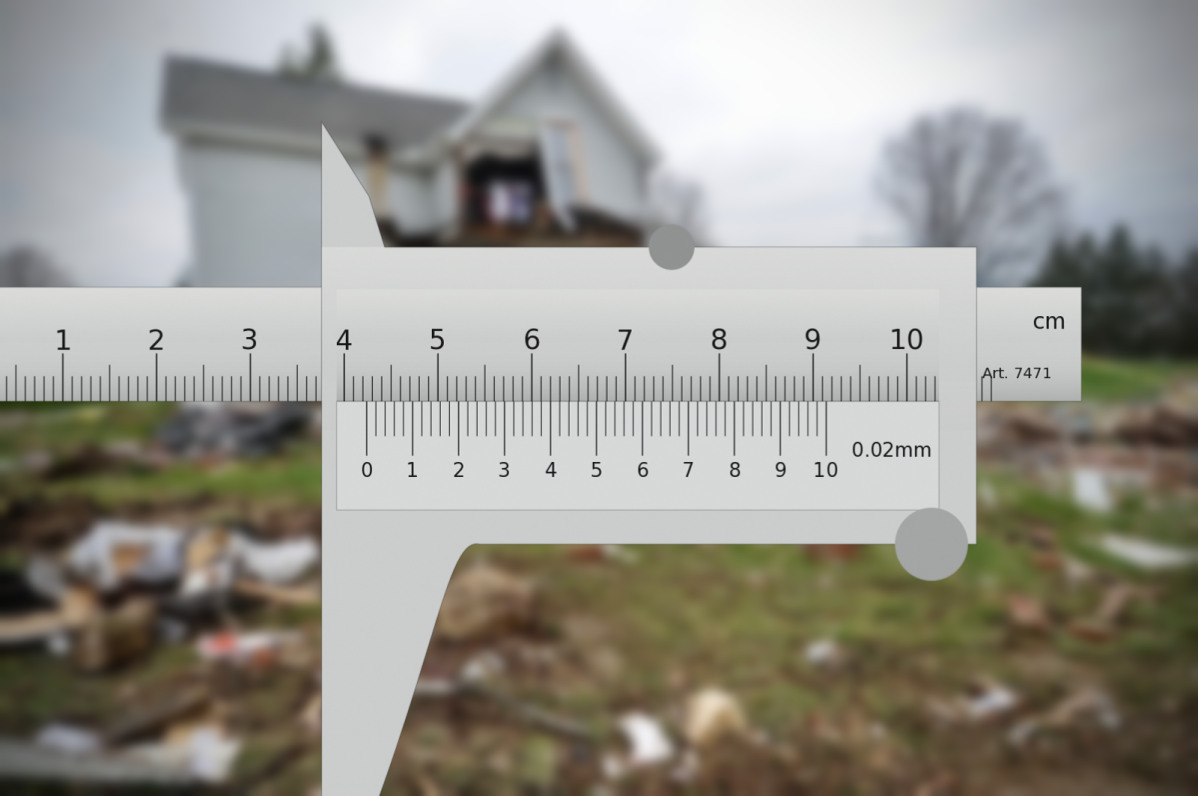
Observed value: {"value": 42.4, "unit": "mm"}
